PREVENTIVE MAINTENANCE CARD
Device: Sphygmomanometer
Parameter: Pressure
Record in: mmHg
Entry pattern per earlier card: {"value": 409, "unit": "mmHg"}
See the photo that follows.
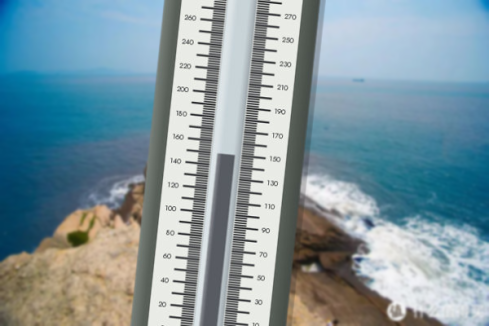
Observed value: {"value": 150, "unit": "mmHg"}
